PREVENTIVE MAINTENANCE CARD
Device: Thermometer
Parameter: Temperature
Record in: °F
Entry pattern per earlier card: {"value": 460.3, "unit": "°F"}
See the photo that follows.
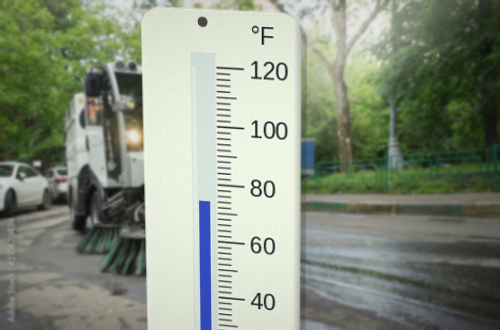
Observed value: {"value": 74, "unit": "°F"}
